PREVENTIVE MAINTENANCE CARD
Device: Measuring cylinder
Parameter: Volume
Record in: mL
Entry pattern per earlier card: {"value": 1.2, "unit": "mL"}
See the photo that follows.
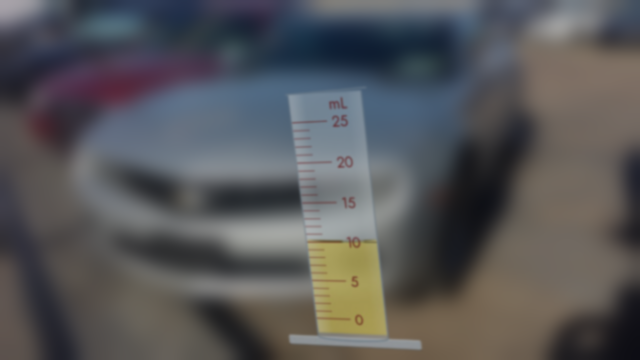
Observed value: {"value": 10, "unit": "mL"}
